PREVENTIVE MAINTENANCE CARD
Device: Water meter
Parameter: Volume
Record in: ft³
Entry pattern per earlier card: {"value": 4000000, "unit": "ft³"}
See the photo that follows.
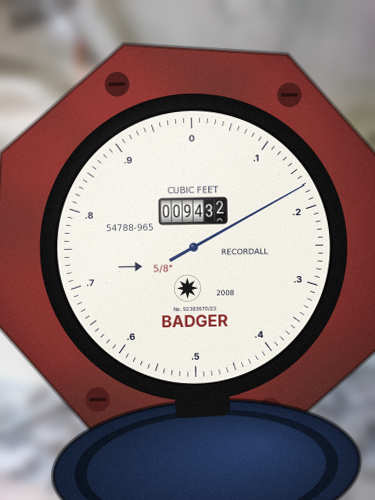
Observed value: {"value": 9432.17, "unit": "ft³"}
